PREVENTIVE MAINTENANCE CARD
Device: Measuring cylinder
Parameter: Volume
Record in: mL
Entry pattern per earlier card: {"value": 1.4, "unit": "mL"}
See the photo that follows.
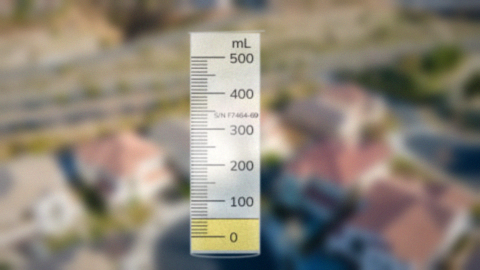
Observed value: {"value": 50, "unit": "mL"}
